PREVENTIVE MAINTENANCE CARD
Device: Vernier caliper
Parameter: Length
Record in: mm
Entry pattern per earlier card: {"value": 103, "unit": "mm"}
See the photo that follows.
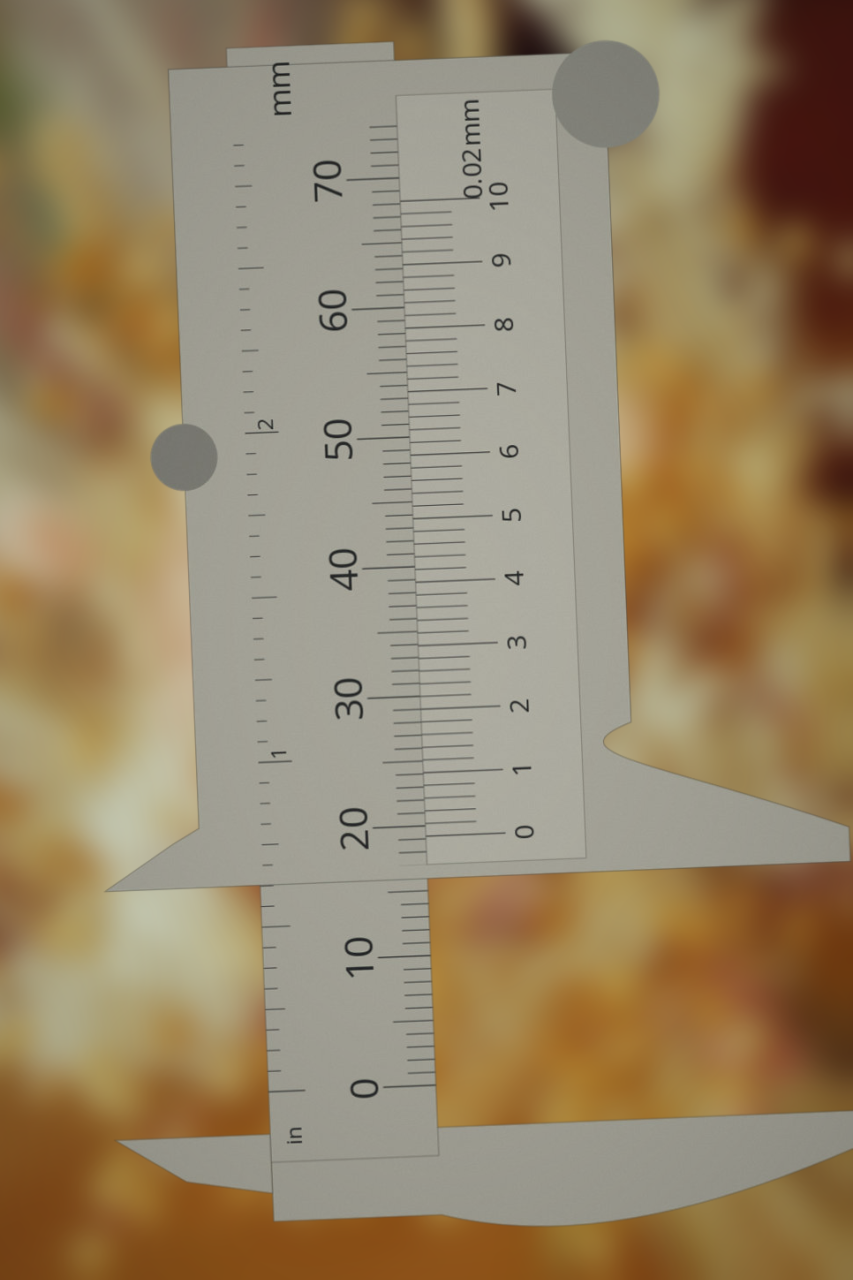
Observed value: {"value": 19.2, "unit": "mm"}
